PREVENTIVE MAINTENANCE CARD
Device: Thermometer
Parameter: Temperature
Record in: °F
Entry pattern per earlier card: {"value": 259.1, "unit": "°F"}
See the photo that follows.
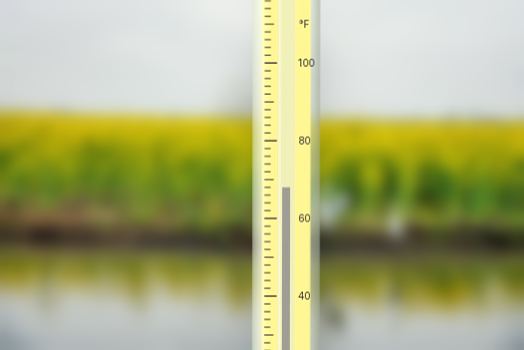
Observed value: {"value": 68, "unit": "°F"}
